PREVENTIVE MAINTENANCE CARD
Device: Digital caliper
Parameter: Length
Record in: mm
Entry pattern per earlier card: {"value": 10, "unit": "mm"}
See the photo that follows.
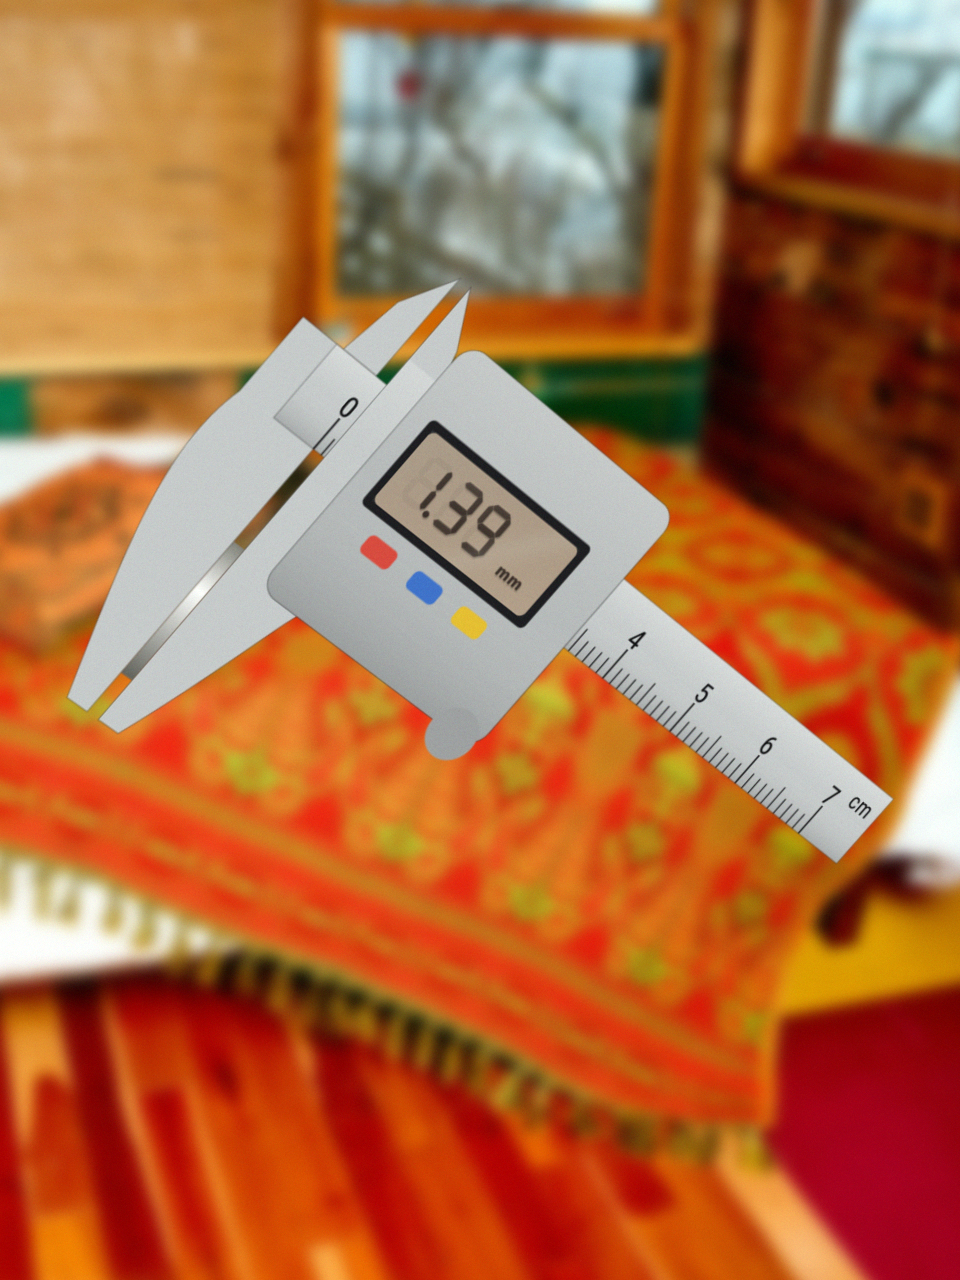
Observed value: {"value": 1.39, "unit": "mm"}
